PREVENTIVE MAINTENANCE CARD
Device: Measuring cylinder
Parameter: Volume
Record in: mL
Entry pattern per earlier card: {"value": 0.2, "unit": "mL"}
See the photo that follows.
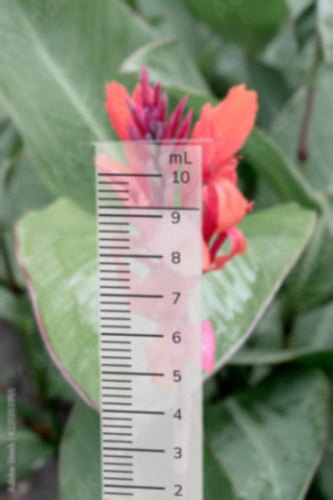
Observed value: {"value": 9.2, "unit": "mL"}
